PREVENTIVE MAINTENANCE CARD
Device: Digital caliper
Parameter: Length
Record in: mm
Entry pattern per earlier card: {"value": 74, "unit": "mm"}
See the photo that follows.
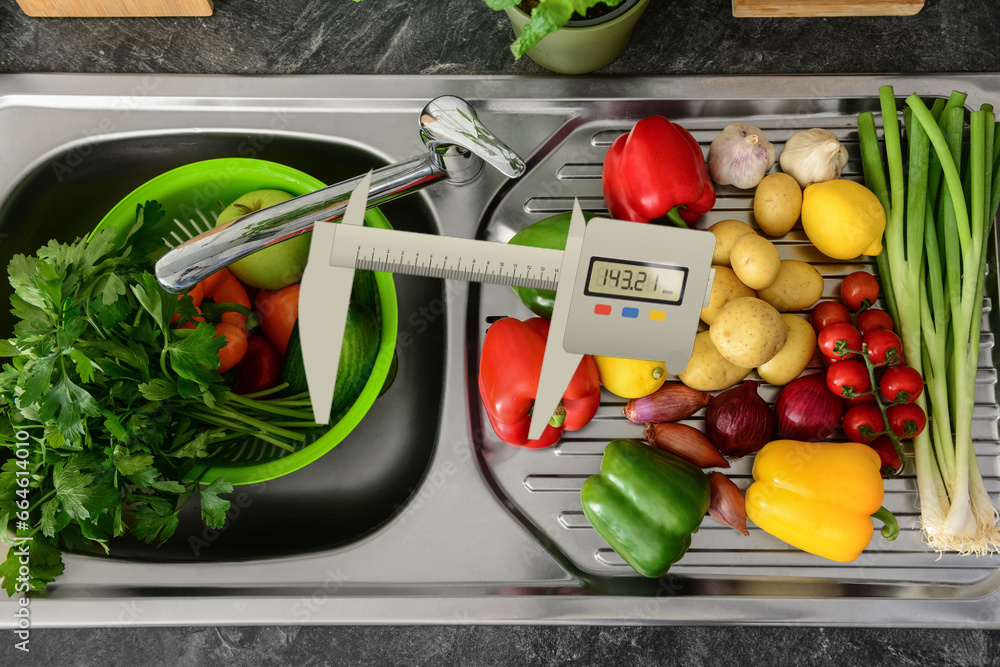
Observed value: {"value": 143.21, "unit": "mm"}
